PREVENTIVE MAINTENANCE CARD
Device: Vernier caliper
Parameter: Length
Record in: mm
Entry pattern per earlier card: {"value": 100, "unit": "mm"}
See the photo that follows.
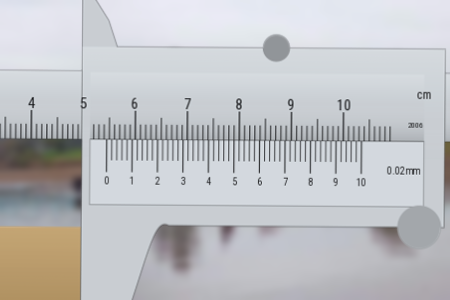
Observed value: {"value": 54.5, "unit": "mm"}
